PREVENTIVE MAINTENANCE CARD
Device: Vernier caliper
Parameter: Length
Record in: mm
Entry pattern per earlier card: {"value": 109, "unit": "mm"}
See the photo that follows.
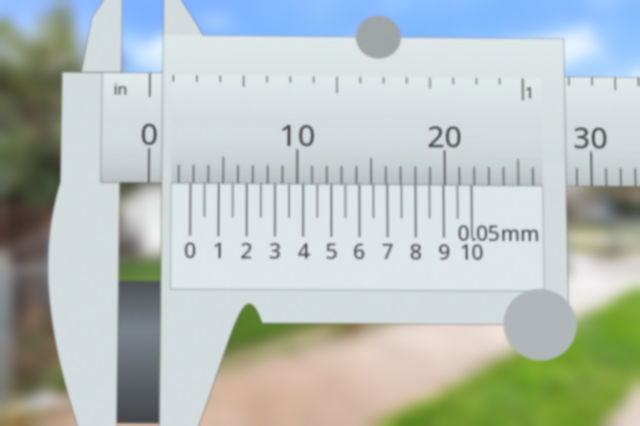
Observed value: {"value": 2.8, "unit": "mm"}
